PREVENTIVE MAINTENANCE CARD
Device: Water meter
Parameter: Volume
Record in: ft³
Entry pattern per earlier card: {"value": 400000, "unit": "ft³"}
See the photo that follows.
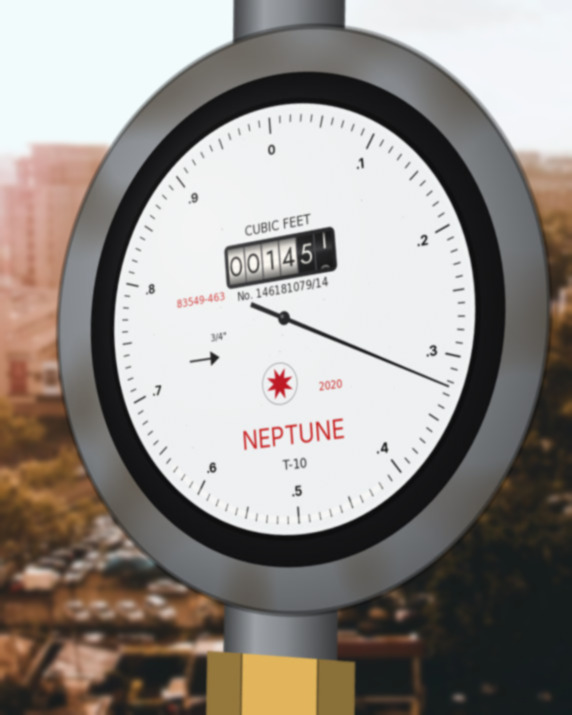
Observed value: {"value": 1451.32, "unit": "ft³"}
